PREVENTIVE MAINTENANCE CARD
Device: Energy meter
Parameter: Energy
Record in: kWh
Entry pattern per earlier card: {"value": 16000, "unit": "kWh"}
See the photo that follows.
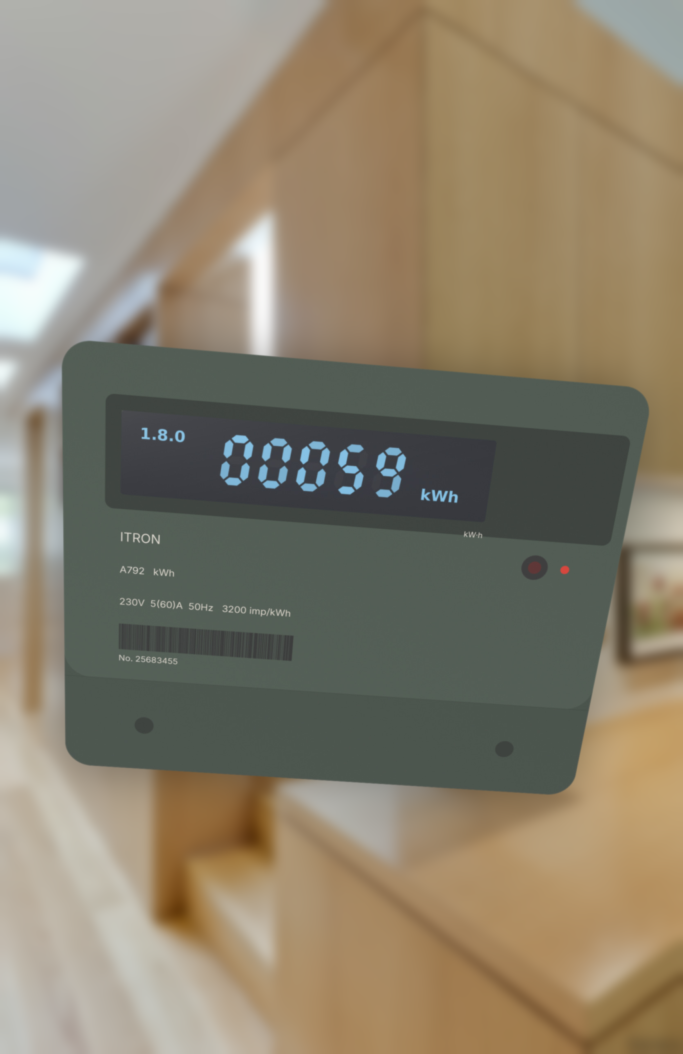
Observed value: {"value": 59, "unit": "kWh"}
